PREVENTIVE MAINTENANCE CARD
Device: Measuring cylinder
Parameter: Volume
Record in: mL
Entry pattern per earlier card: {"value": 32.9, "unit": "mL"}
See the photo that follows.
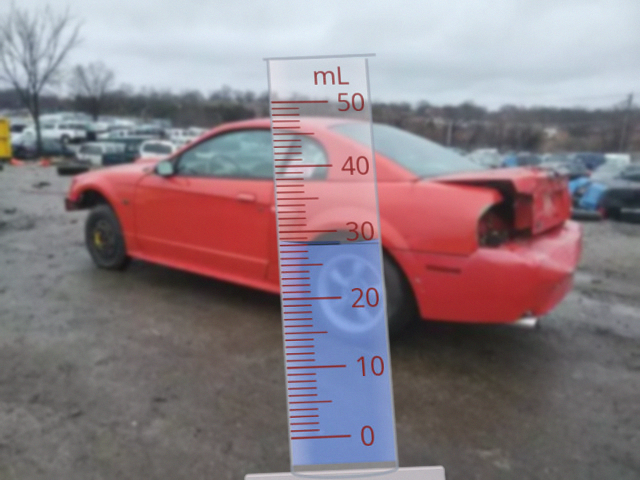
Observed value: {"value": 28, "unit": "mL"}
